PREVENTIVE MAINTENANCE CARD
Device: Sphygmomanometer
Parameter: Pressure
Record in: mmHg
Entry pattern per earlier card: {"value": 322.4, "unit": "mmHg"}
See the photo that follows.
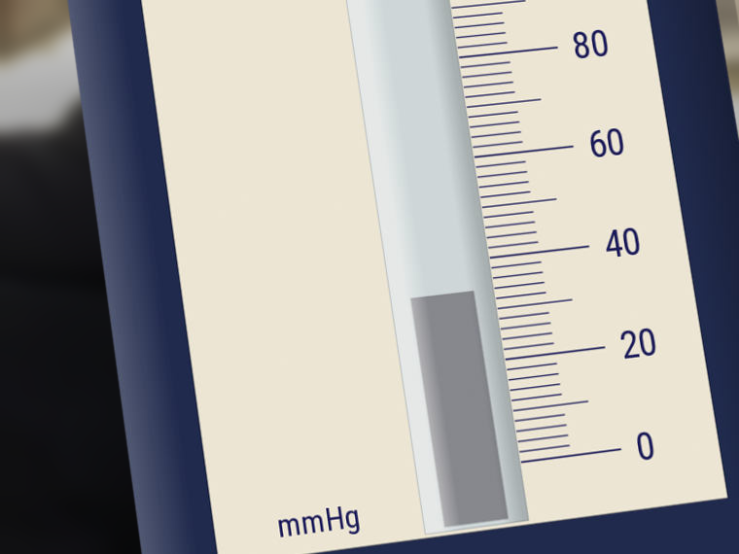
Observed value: {"value": 34, "unit": "mmHg"}
